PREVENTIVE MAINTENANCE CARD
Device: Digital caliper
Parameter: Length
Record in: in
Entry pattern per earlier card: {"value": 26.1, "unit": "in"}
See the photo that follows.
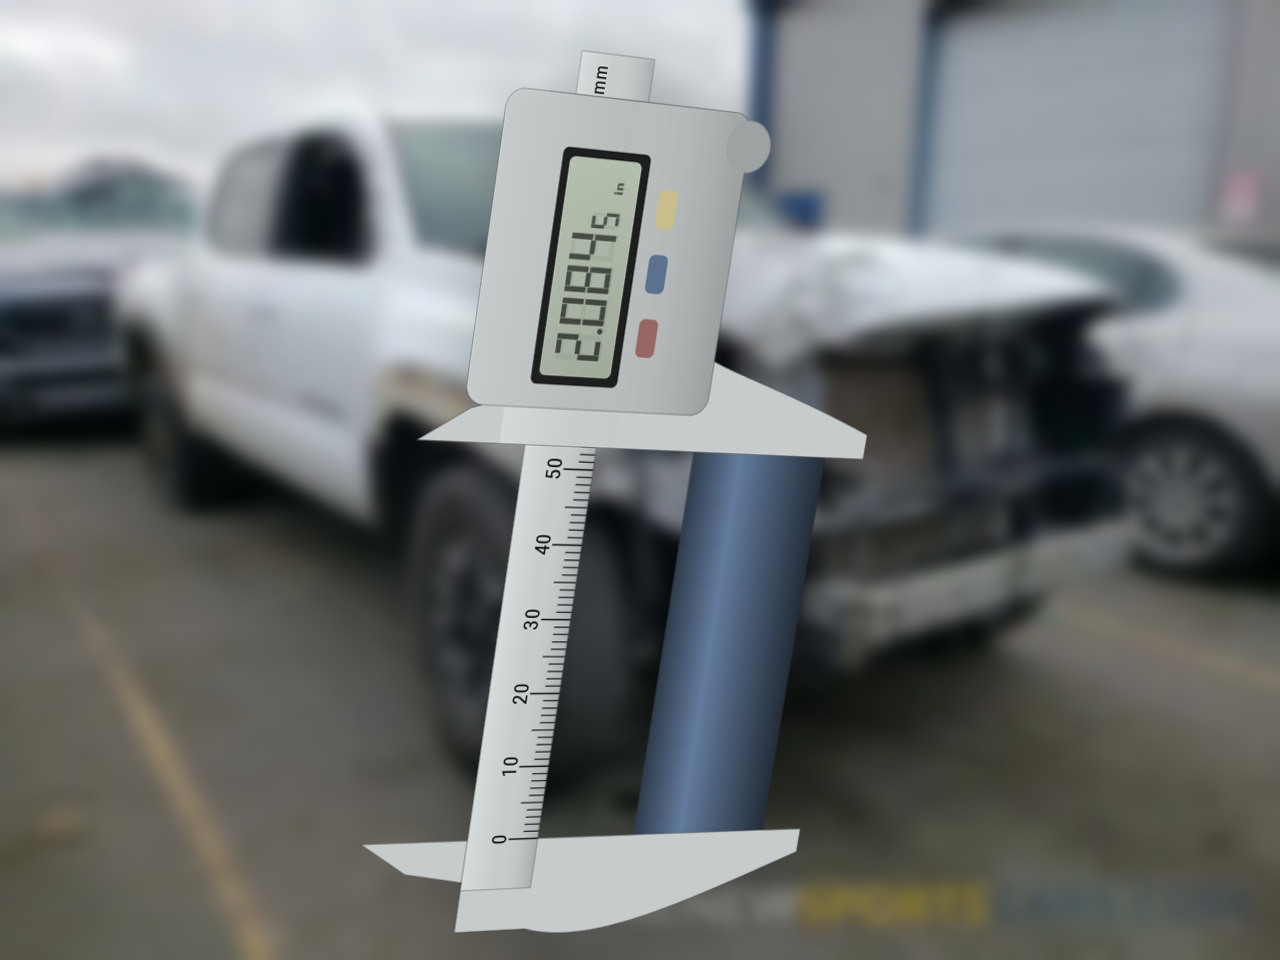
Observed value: {"value": 2.0845, "unit": "in"}
